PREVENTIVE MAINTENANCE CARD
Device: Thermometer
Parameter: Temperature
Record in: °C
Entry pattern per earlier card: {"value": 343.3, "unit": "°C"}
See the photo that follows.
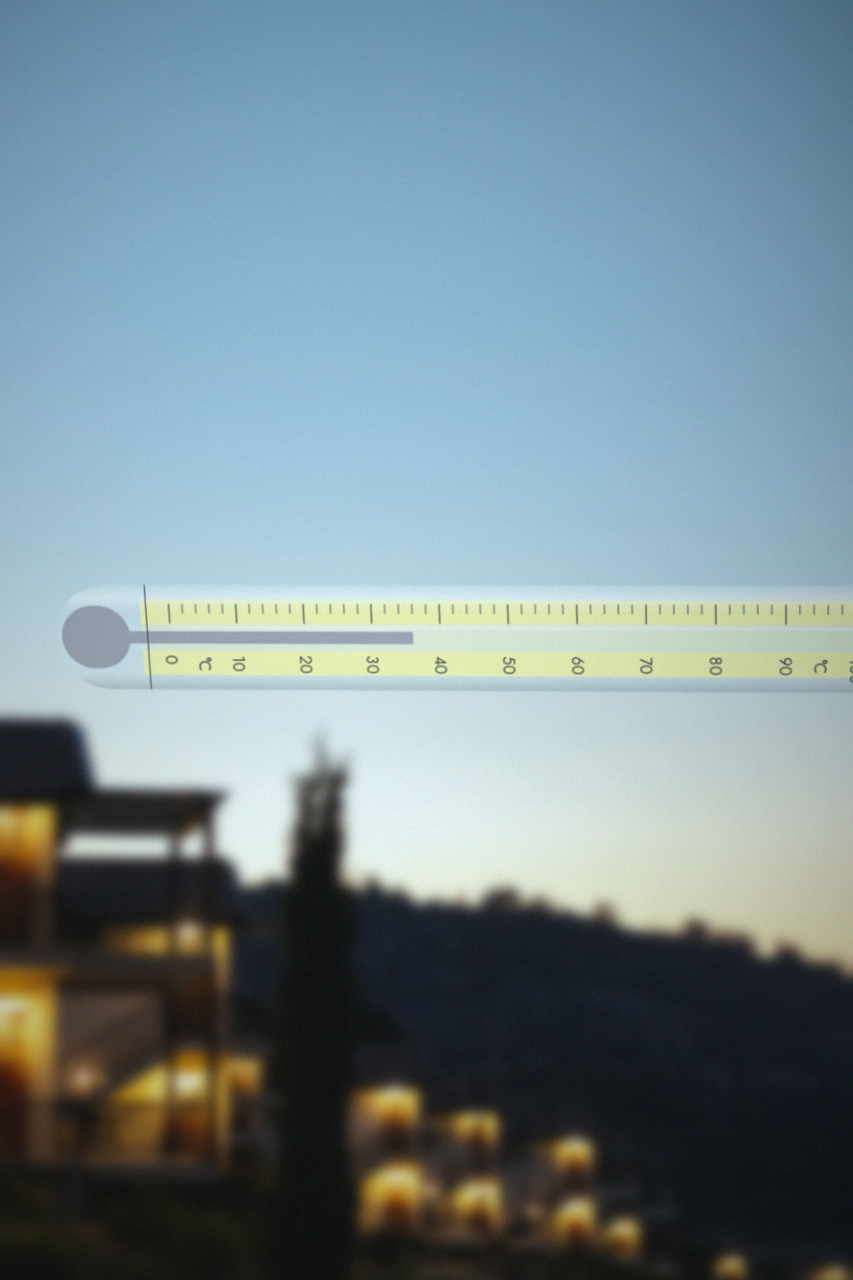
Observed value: {"value": 36, "unit": "°C"}
